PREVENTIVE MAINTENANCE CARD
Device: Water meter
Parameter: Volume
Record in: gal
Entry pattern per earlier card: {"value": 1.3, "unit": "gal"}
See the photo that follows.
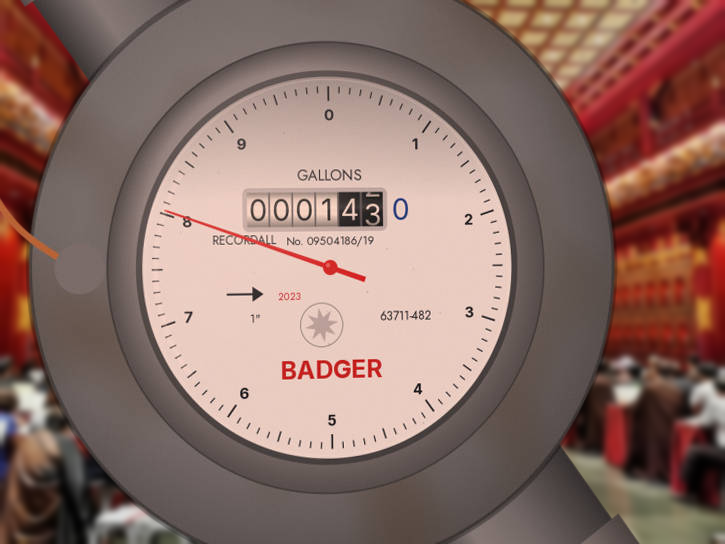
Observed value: {"value": 1428.0, "unit": "gal"}
